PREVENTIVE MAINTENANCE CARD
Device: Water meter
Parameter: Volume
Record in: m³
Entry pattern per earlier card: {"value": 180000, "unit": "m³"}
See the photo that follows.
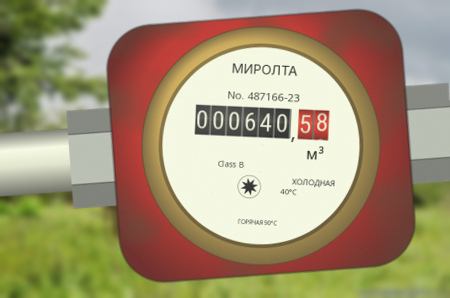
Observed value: {"value": 640.58, "unit": "m³"}
